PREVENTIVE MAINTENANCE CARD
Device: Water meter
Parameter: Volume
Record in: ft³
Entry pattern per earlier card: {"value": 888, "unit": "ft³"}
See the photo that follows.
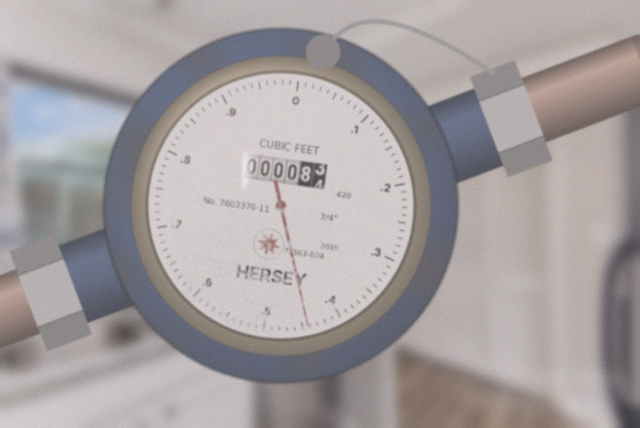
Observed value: {"value": 83.44, "unit": "ft³"}
